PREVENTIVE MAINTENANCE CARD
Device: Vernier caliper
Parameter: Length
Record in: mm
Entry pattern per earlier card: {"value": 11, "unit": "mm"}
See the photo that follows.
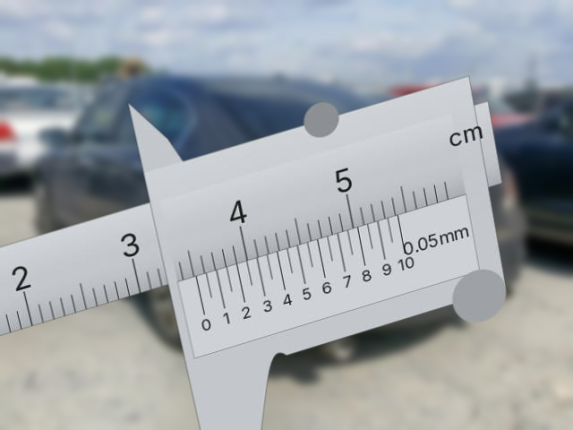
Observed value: {"value": 35.2, "unit": "mm"}
